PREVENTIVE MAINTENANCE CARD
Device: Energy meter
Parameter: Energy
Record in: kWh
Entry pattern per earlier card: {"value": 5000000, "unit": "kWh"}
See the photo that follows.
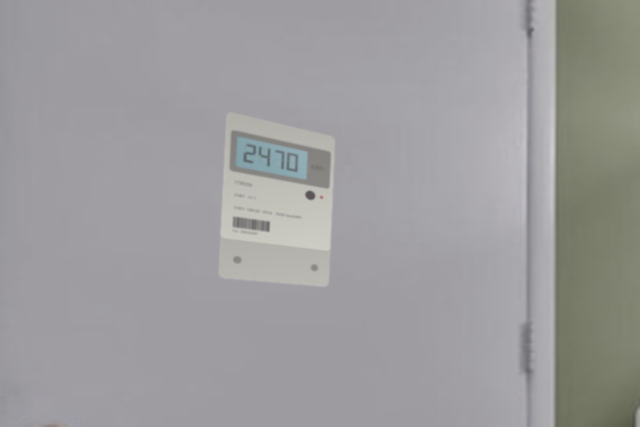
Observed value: {"value": 2470, "unit": "kWh"}
